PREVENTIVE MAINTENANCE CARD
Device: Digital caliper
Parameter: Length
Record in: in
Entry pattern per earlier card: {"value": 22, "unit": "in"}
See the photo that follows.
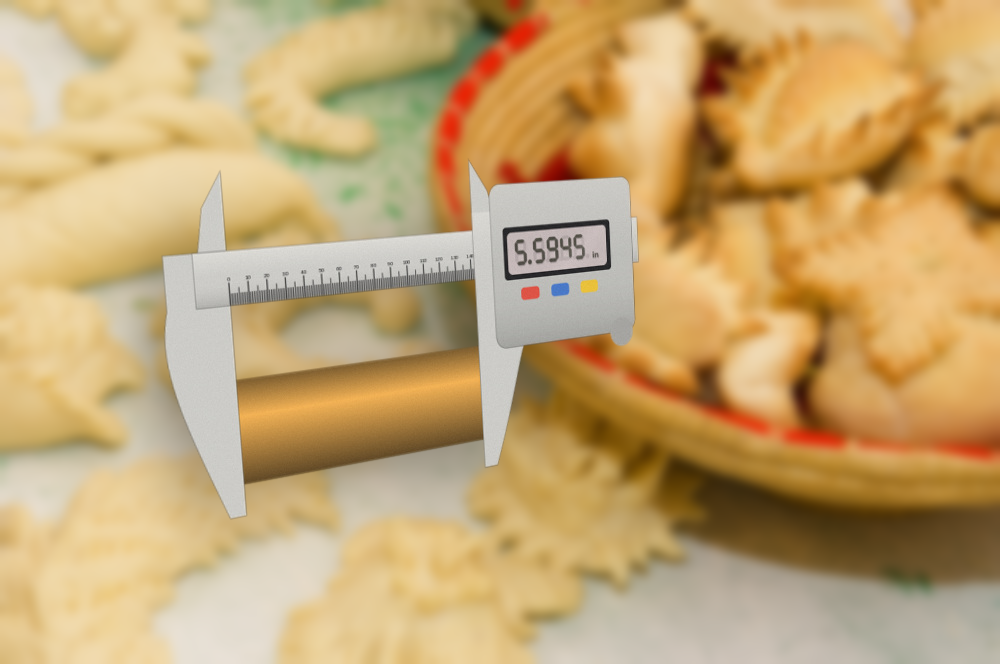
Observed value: {"value": 5.5945, "unit": "in"}
